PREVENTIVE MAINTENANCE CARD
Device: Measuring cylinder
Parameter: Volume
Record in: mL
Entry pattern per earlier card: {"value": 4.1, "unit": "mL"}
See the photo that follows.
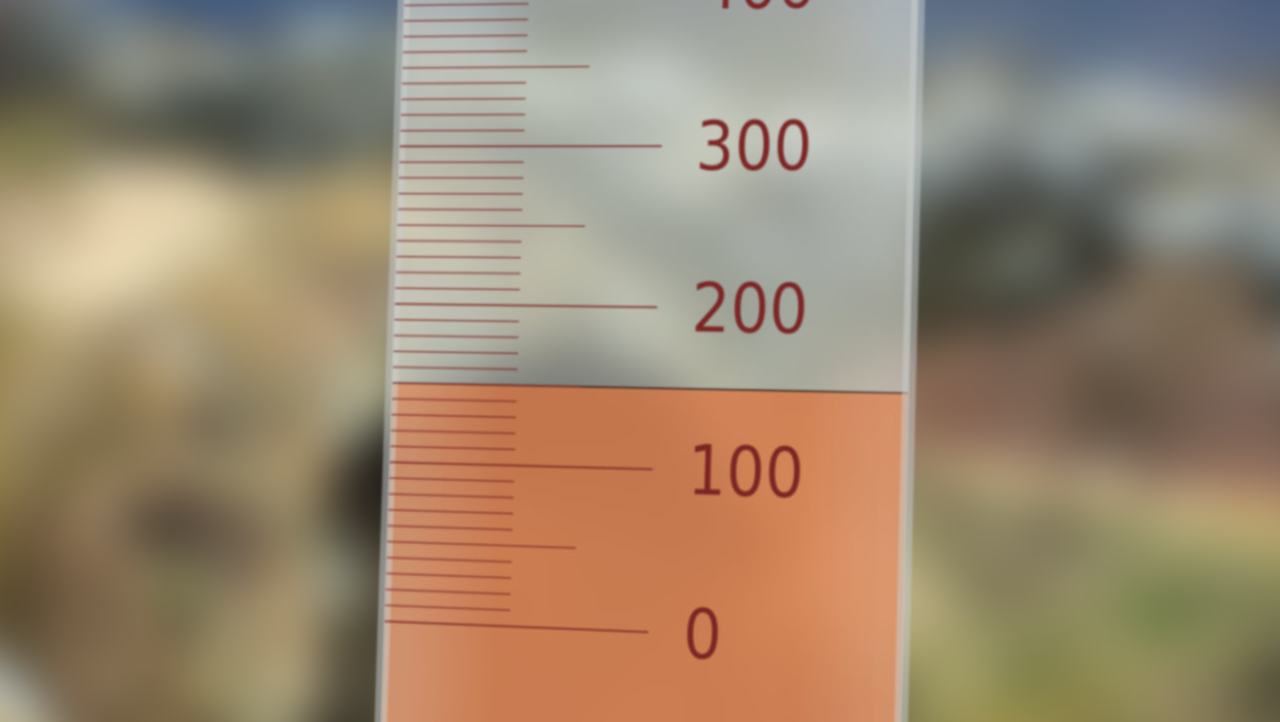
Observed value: {"value": 150, "unit": "mL"}
